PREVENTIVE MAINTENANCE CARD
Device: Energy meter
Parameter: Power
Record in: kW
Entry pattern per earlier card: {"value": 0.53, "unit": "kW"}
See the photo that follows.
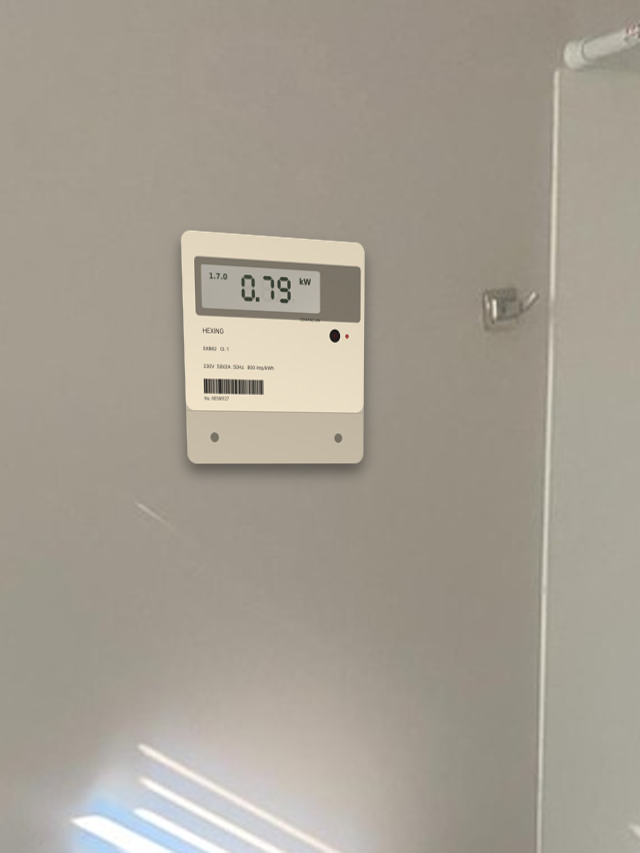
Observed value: {"value": 0.79, "unit": "kW"}
